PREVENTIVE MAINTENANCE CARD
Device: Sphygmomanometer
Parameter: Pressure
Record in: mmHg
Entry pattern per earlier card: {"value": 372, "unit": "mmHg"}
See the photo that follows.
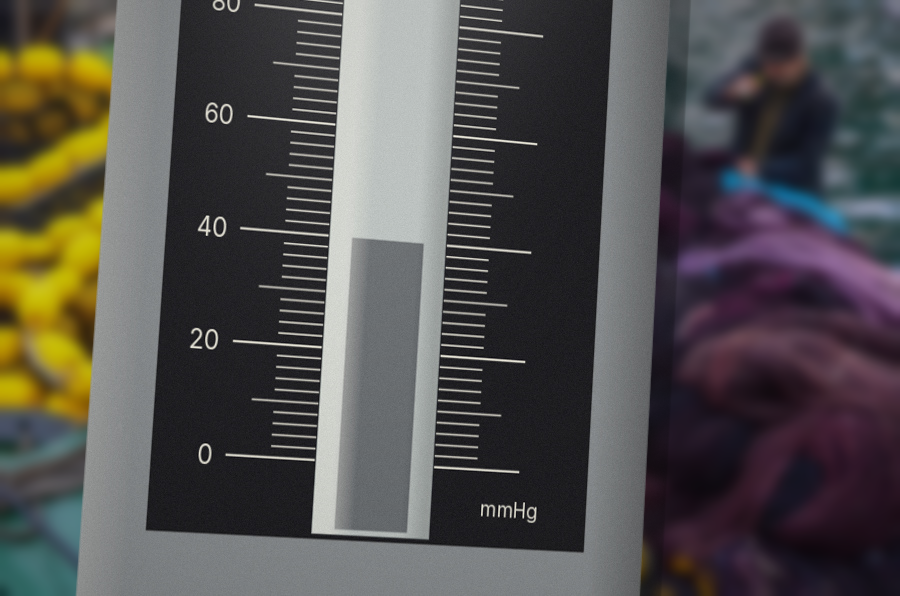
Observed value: {"value": 40, "unit": "mmHg"}
